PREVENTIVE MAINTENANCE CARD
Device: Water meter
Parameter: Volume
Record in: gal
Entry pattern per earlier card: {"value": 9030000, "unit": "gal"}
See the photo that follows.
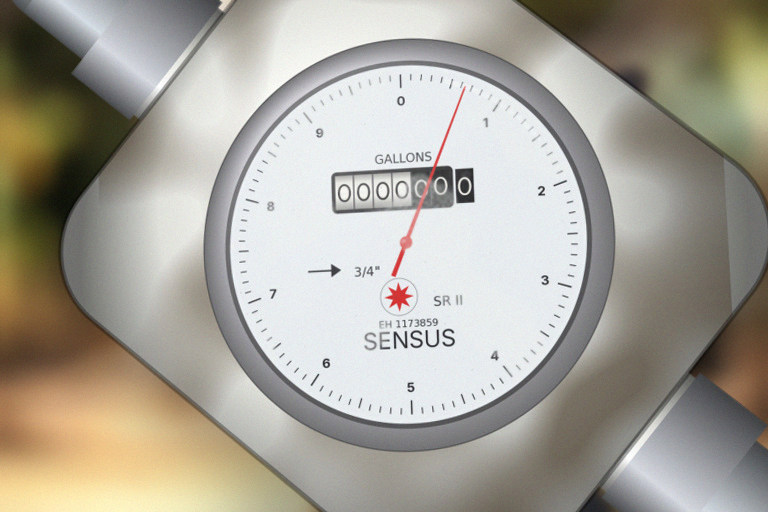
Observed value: {"value": 0.6, "unit": "gal"}
